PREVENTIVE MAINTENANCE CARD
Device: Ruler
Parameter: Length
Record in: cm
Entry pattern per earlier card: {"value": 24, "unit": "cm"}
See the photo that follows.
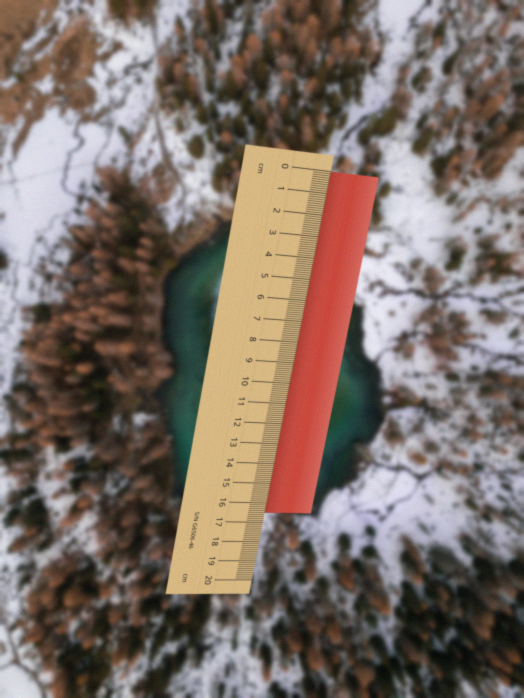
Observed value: {"value": 16.5, "unit": "cm"}
